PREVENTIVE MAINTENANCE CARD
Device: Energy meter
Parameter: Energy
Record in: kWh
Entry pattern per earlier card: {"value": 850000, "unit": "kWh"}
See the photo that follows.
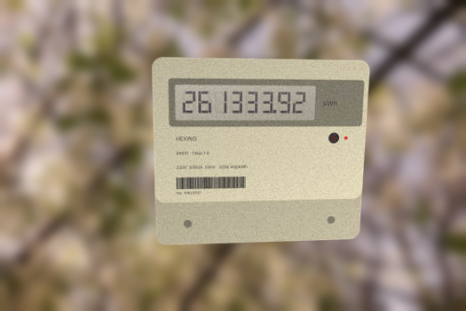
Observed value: {"value": 261333.92, "unit": "kWh"}
